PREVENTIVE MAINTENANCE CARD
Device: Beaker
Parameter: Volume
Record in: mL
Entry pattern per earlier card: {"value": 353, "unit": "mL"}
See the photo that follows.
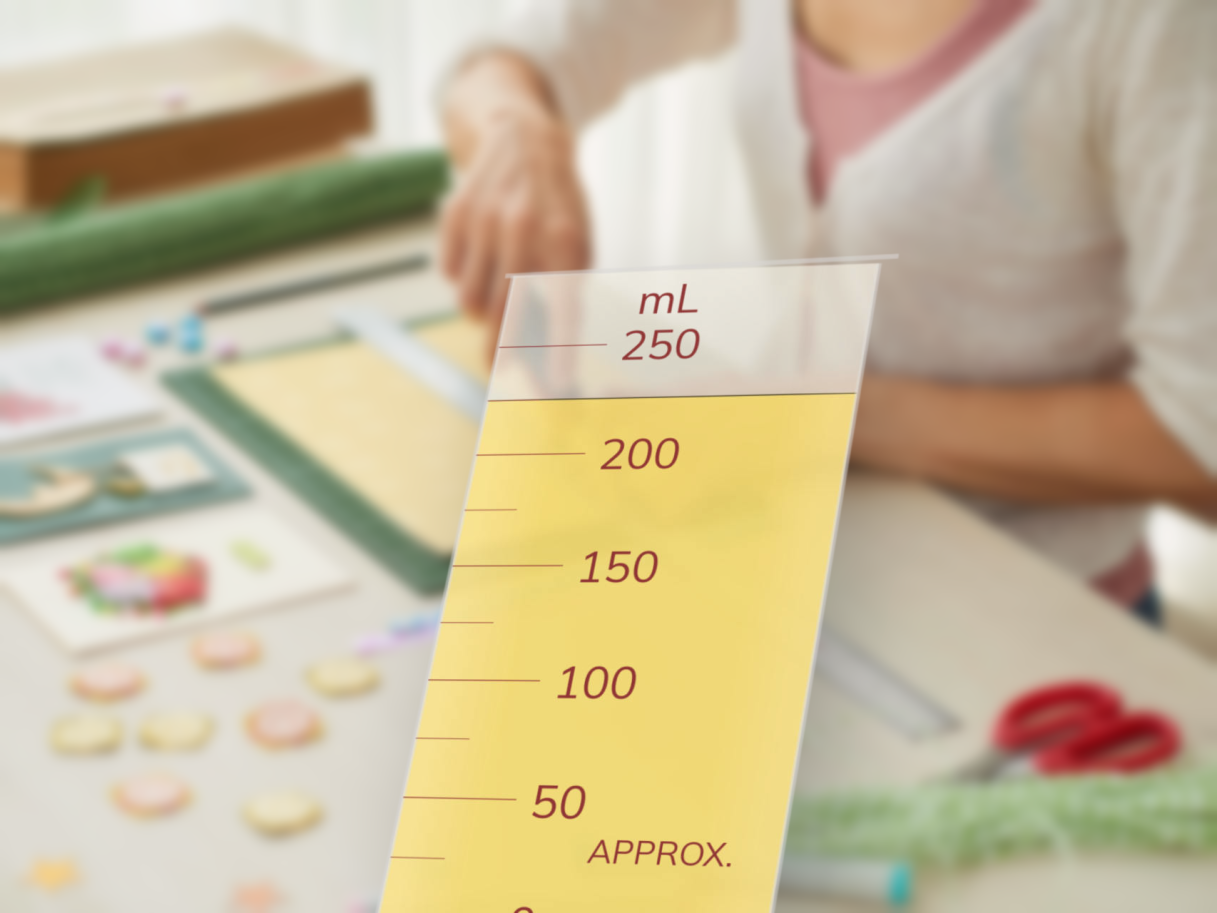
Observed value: {"value": 225, "unit": "mL"}
